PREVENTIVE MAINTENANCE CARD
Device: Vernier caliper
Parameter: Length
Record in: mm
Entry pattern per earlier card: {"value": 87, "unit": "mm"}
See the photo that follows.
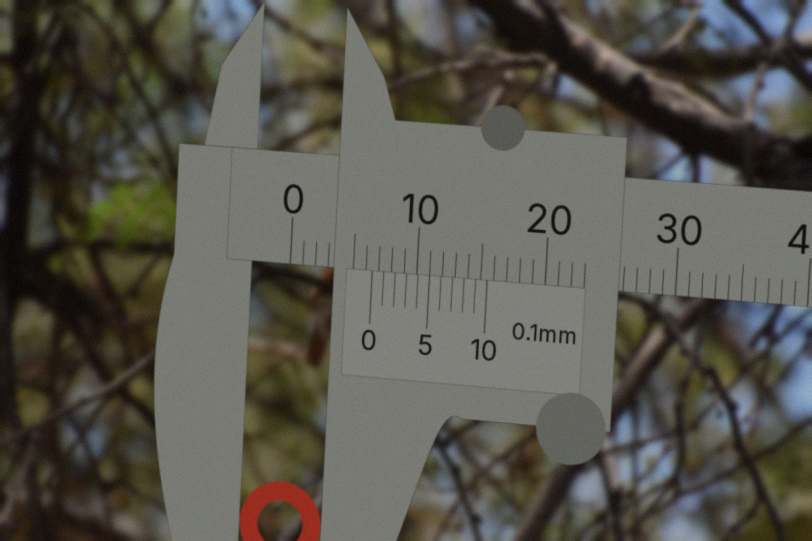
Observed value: {"value": 6.5, "unit": "mm"}
